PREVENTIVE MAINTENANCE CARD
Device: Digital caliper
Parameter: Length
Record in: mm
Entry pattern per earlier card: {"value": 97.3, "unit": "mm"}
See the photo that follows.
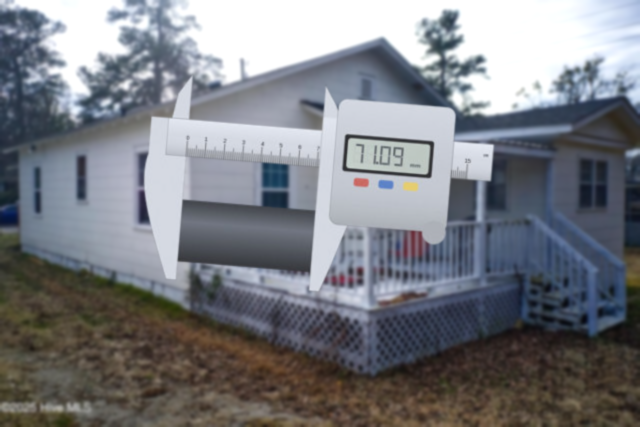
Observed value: {"value": 71.09, "unit": "mm"}
